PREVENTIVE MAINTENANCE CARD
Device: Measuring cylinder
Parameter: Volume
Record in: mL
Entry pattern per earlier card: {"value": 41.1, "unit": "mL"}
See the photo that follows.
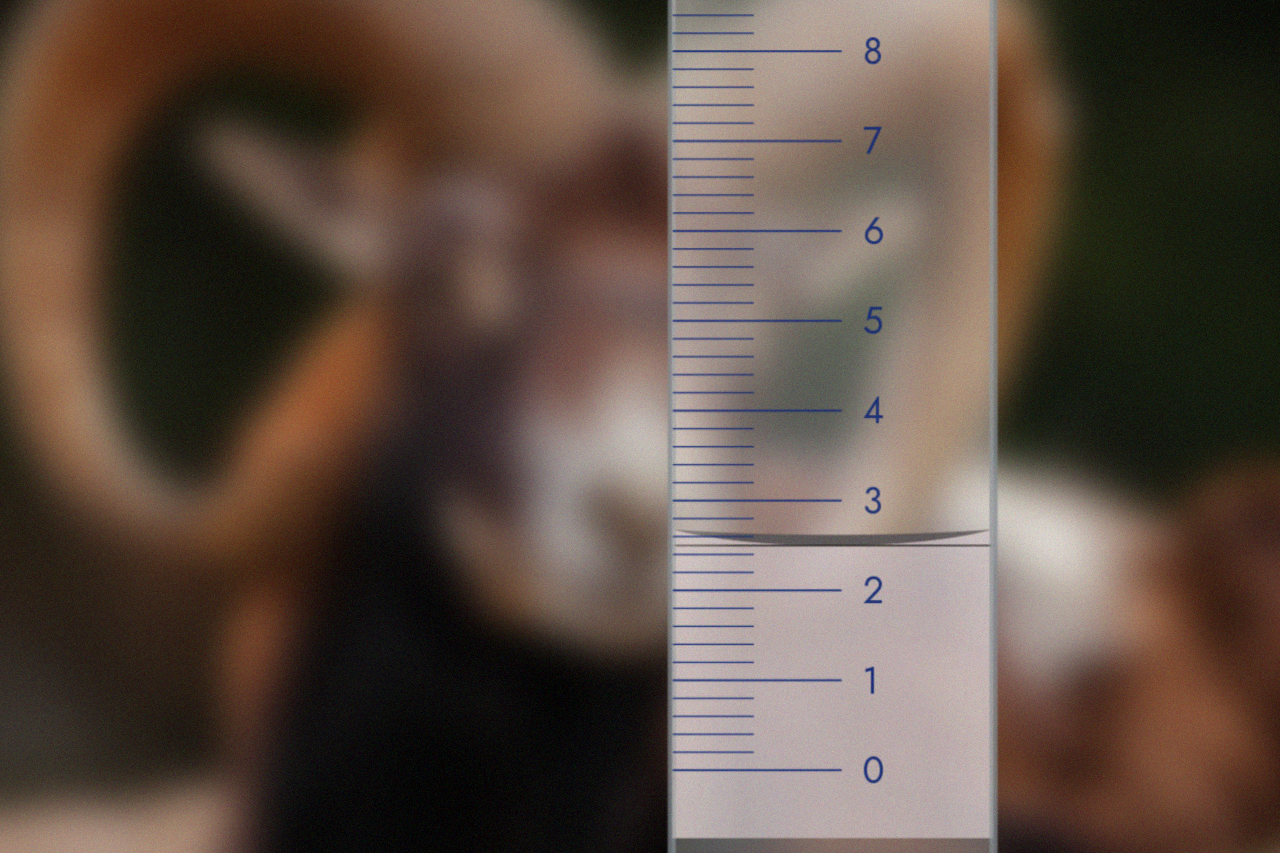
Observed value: {"value": 2.5, "unit": "mL"}
